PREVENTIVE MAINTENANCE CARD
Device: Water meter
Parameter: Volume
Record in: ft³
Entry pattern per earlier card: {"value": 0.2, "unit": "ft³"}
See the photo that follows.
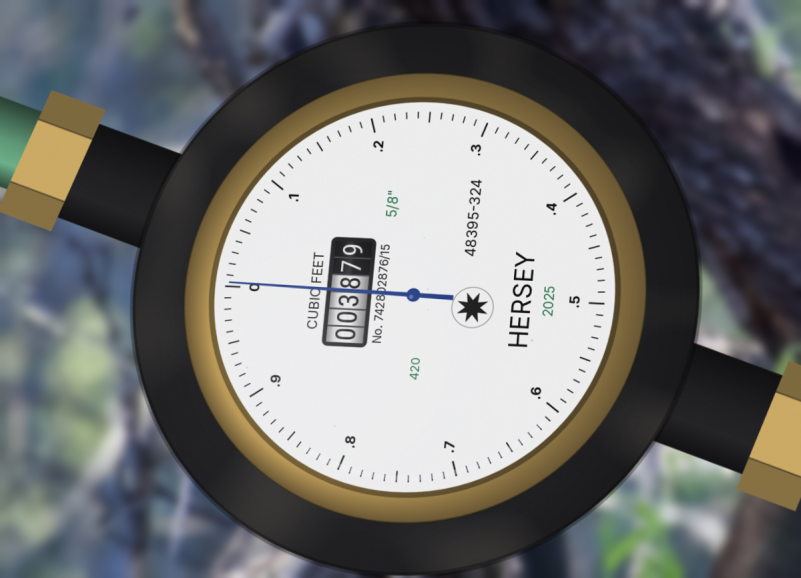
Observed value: {"value": 3879.00, "unit": "ft³"}
